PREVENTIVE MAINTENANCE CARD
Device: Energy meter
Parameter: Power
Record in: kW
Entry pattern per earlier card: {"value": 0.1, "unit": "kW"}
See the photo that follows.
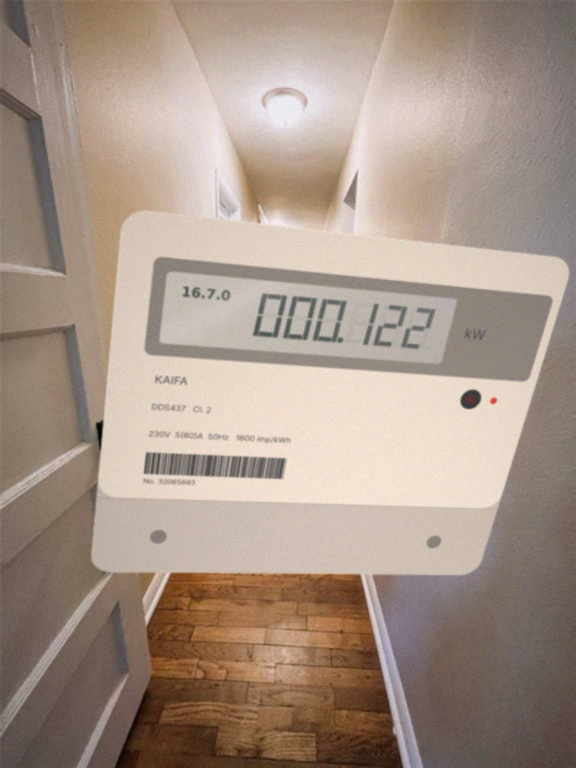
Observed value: {"value": 0.122, "unit": "kW"}
